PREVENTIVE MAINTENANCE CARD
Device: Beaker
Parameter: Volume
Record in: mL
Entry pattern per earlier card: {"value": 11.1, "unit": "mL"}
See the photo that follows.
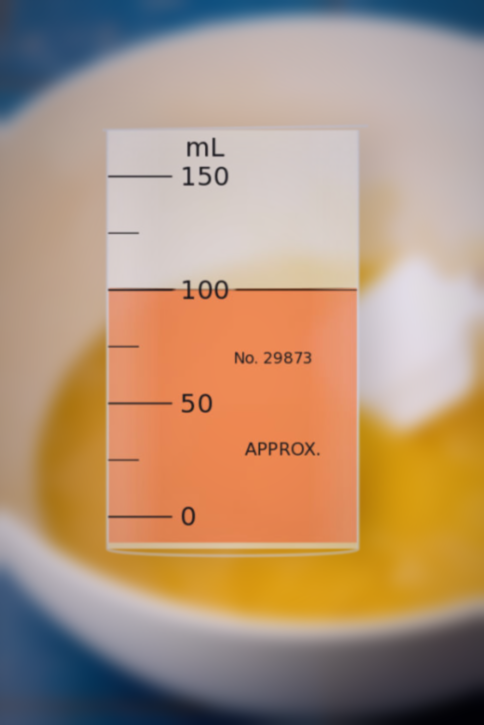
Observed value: {"value": 100, "unit": "mL"}
